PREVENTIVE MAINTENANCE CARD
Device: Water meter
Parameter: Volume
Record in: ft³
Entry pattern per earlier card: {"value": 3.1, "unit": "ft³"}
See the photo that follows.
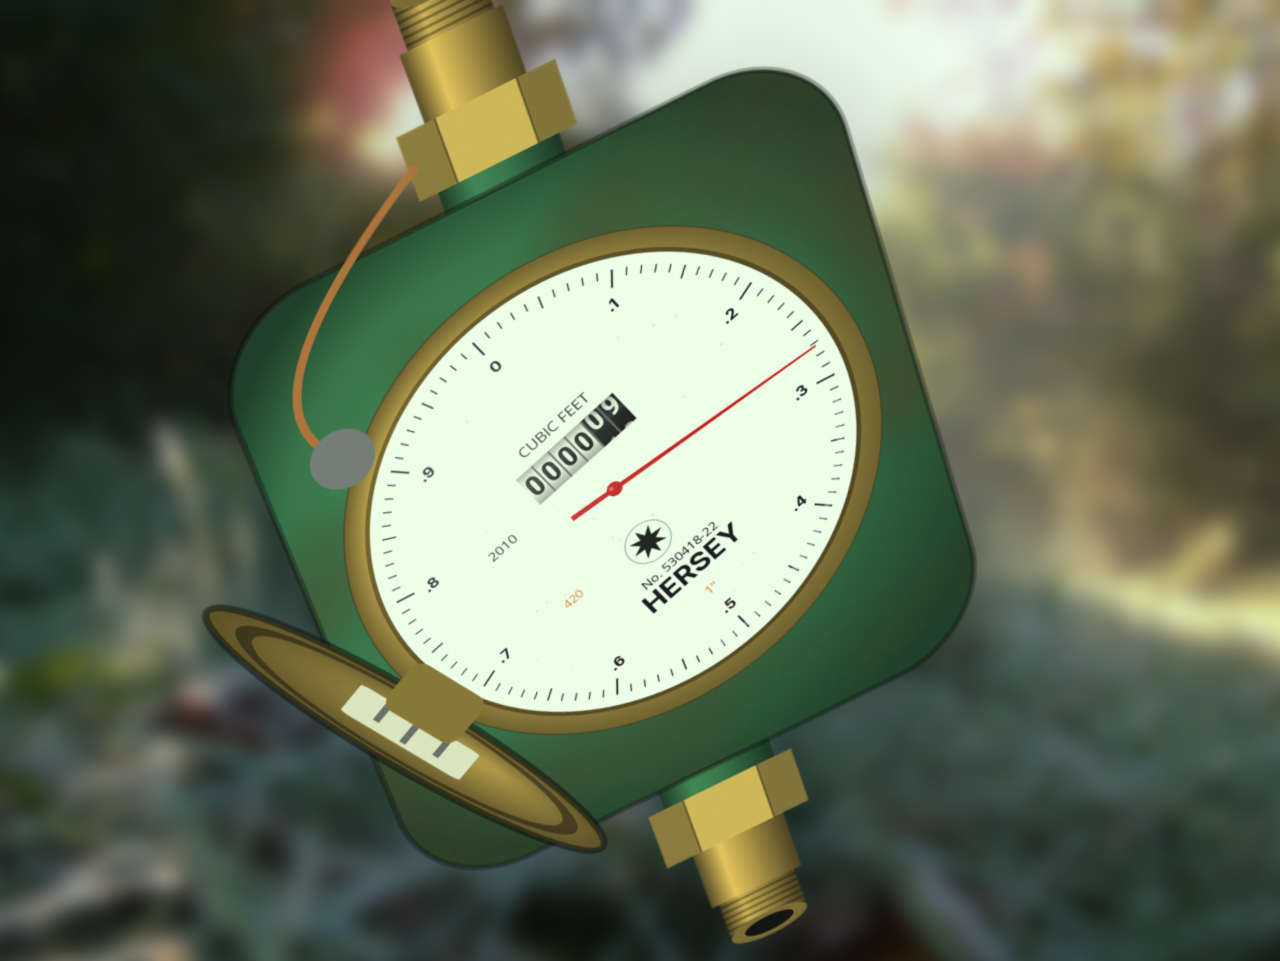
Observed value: {"value": 9.27, "unit": "ft³"}
